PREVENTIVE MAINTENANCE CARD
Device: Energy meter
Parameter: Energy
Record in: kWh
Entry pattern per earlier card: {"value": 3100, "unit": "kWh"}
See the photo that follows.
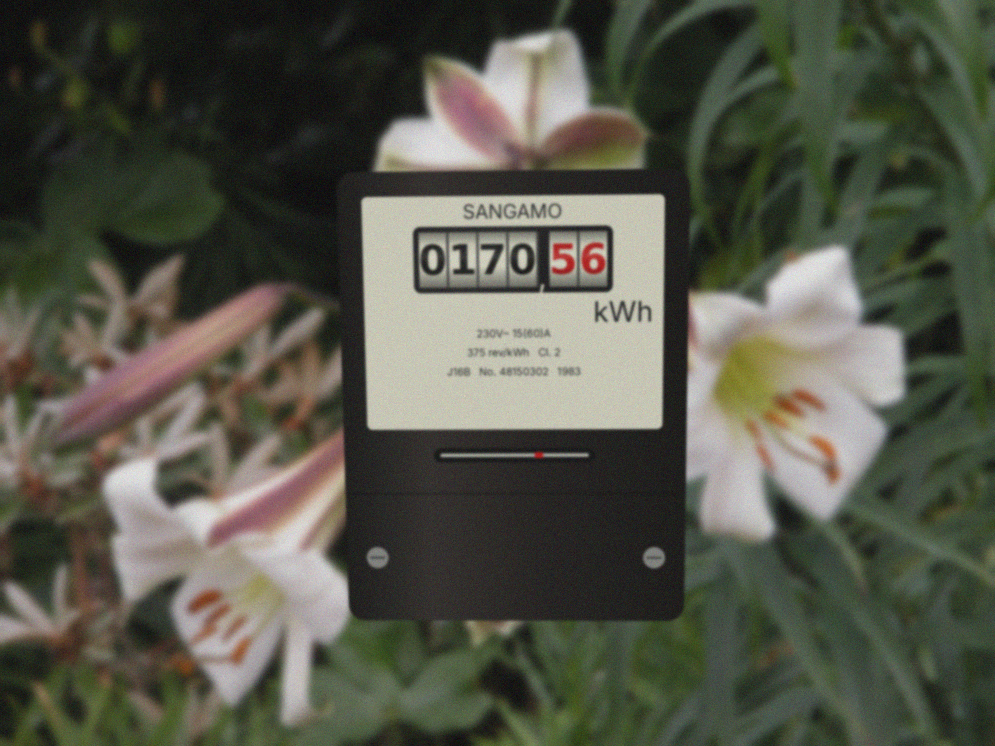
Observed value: {"value": 170.56, "unit": "kWh"}
